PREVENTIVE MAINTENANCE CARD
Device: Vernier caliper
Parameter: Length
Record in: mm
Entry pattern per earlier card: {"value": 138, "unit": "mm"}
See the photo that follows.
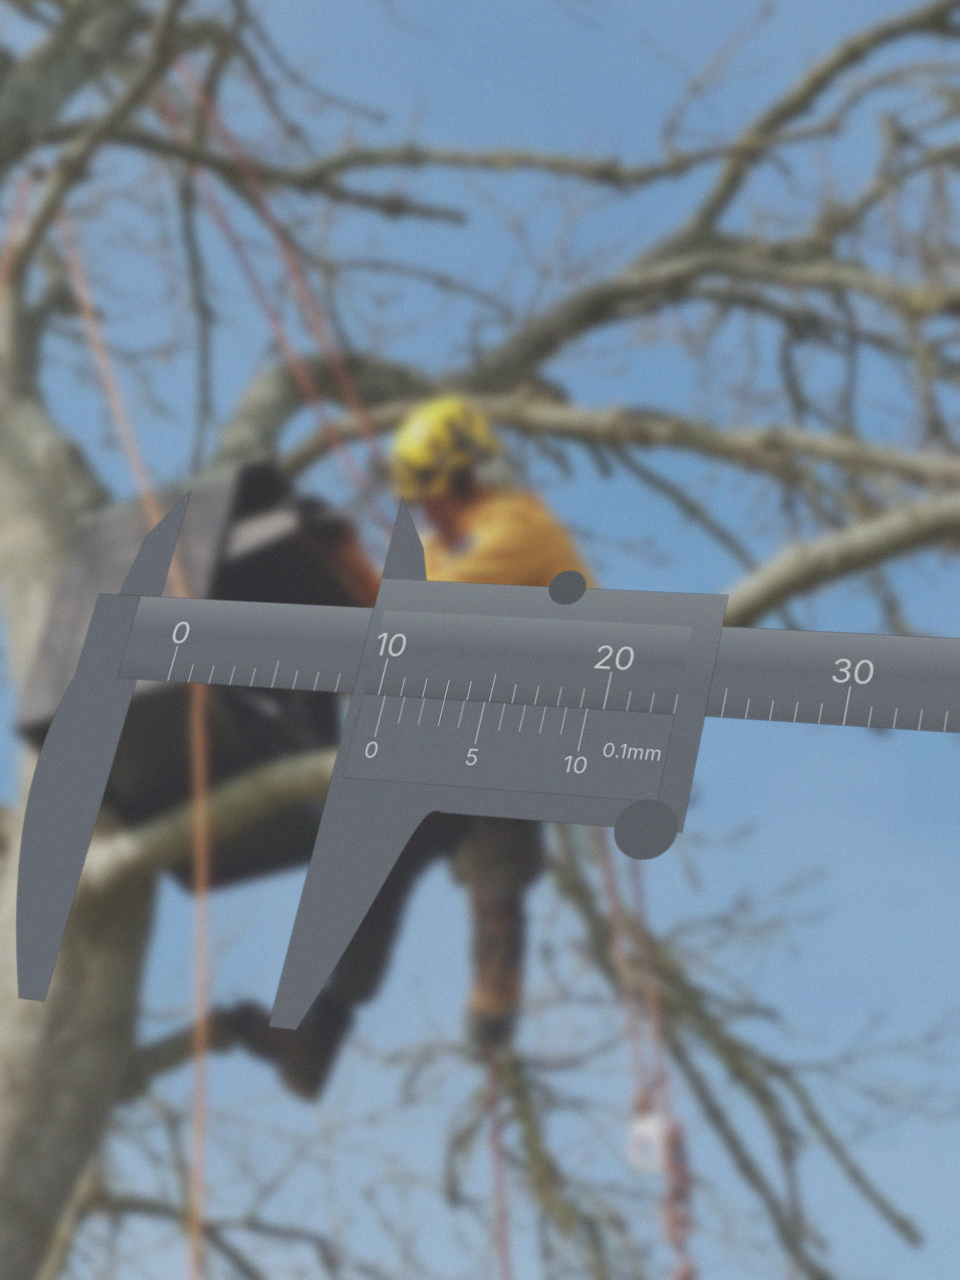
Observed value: {"value": 10.3, "unit": "mm"}
